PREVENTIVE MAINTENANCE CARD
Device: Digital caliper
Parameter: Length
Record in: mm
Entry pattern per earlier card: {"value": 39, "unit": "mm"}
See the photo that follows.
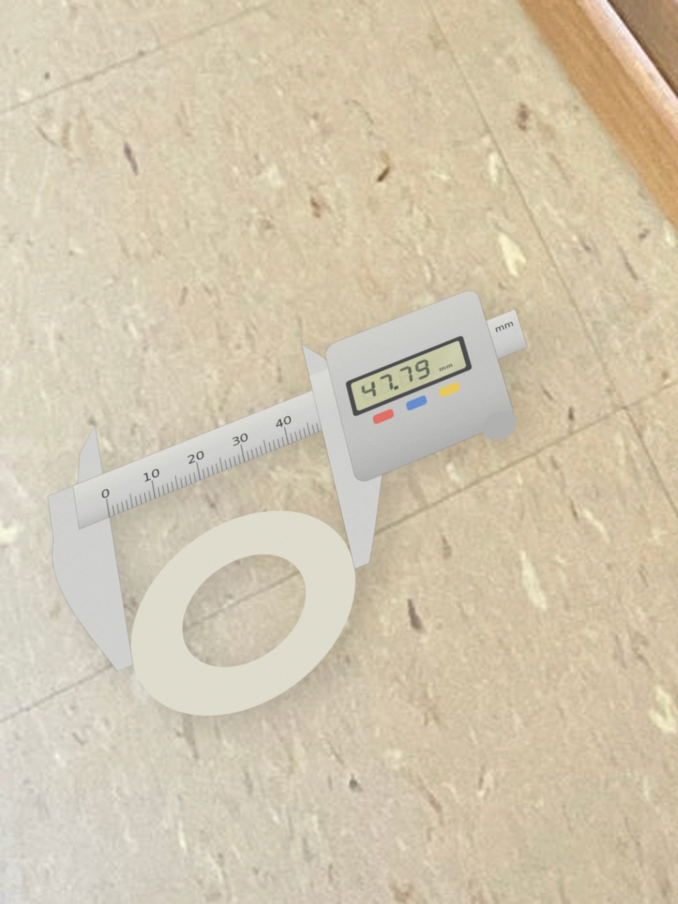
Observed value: {"value": 47.79, "unit": "mm"}
